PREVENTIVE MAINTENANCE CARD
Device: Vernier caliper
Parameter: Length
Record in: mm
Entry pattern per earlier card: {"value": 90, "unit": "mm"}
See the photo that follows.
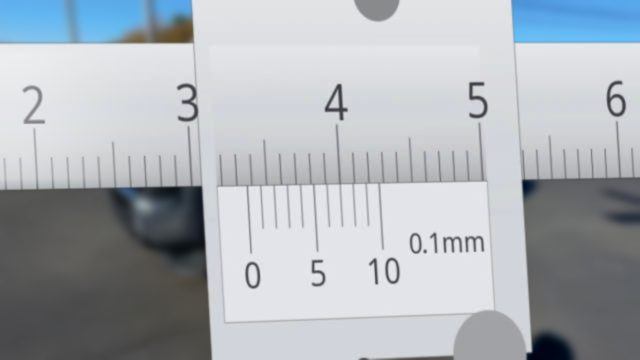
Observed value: {"value": 33.7, "unit": "mm"}
